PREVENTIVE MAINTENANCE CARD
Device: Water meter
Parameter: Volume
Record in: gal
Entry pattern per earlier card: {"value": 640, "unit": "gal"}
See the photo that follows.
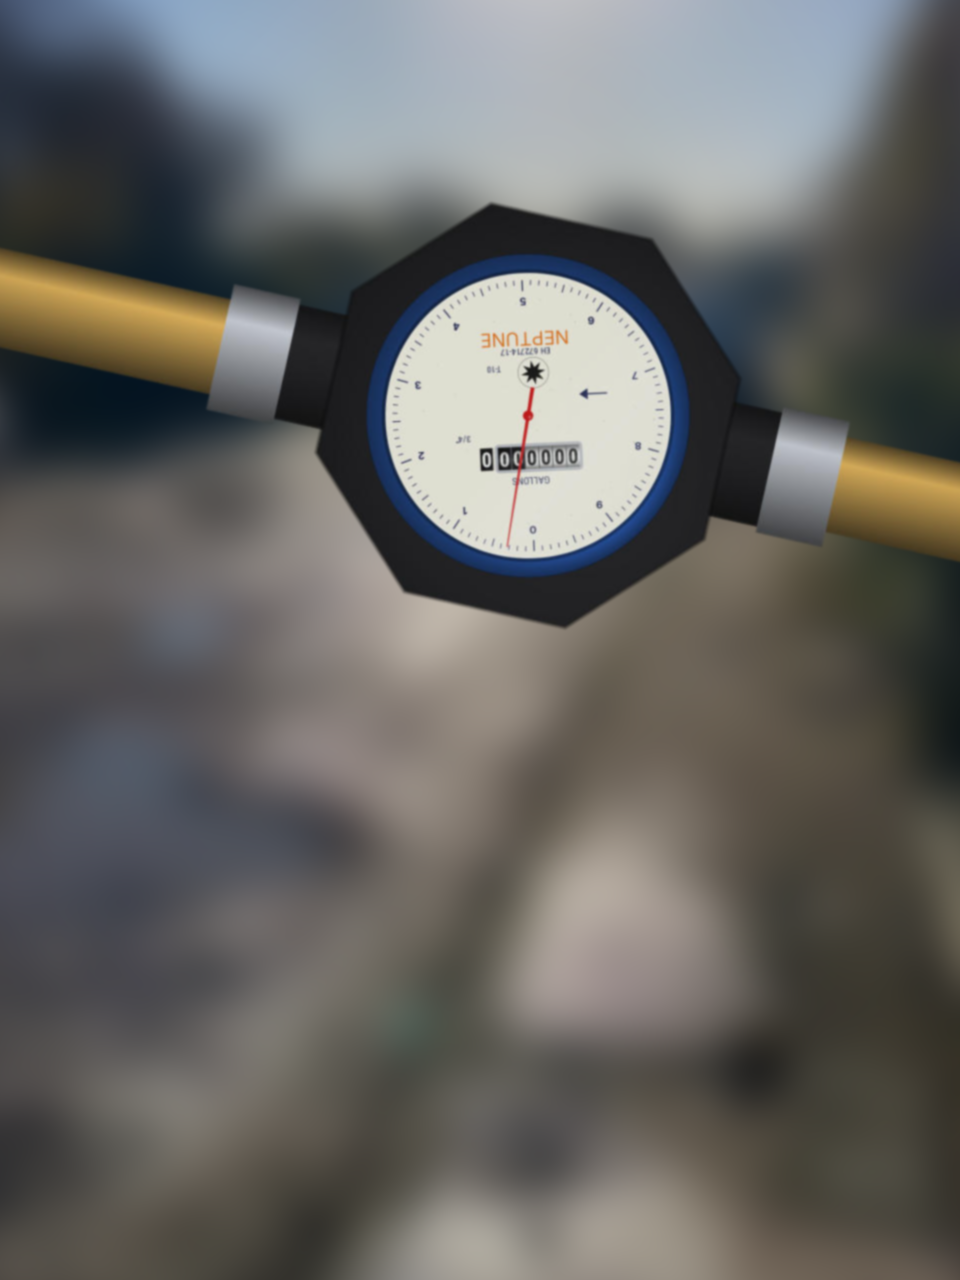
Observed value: {"value": 0.3, "unit": "gal"}
